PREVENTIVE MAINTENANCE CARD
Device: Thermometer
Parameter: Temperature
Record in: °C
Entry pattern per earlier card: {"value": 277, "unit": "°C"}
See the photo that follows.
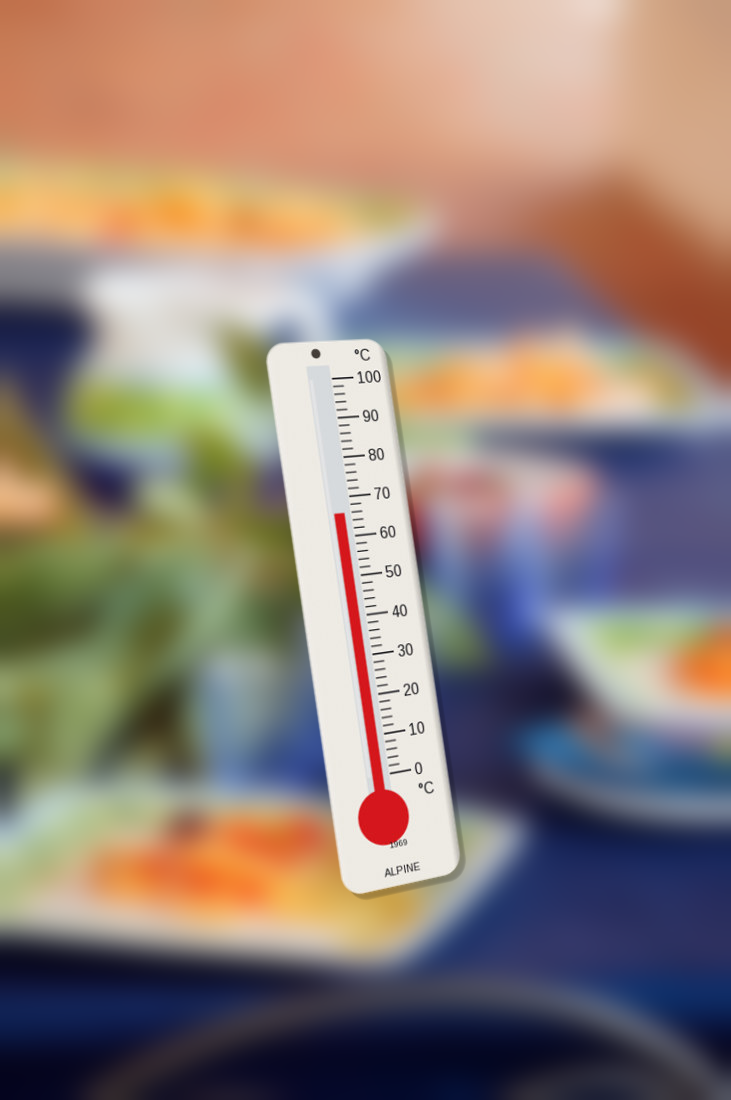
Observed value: {"value": 66, "unit": "°C"}
